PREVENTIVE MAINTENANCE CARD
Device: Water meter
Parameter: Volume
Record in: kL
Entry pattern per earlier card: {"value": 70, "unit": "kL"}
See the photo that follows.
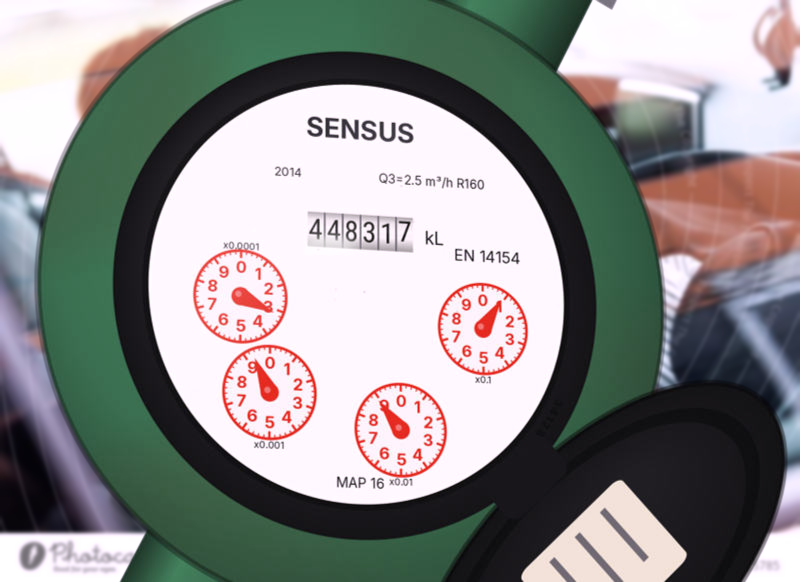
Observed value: {"value": 448317.0893, "unit": "kL"}
